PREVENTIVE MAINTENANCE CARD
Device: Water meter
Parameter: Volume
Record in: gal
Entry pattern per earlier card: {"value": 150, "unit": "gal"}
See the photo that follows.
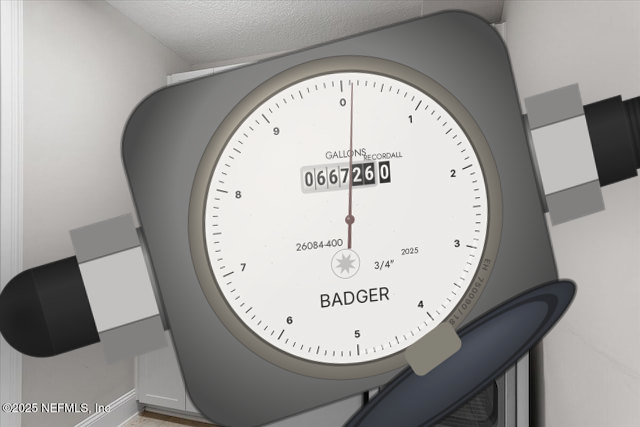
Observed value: {"value": 667260.1, "unit": "gal"}
